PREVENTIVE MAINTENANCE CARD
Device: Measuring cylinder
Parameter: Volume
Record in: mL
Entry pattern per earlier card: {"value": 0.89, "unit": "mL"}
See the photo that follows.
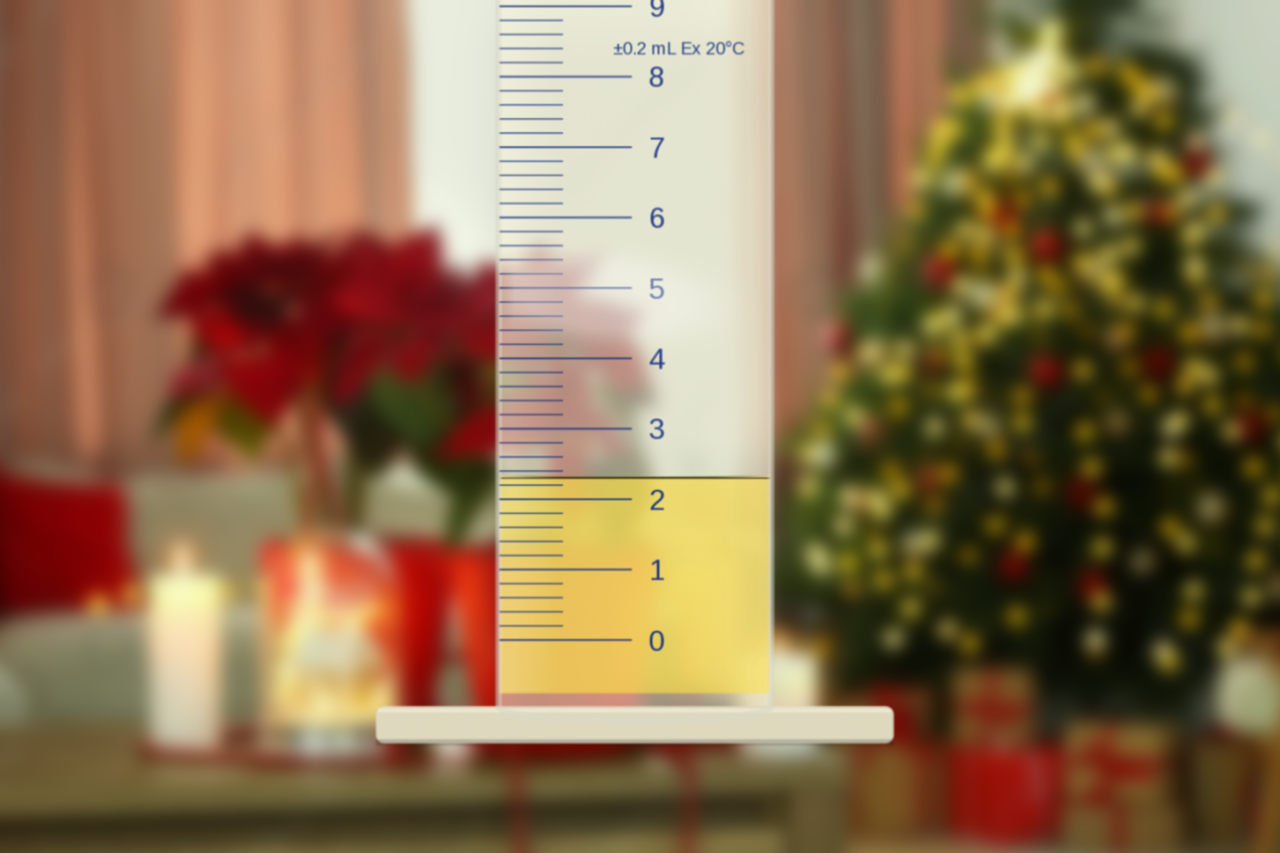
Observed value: {"value": 2.3, "unit": "mL"}
